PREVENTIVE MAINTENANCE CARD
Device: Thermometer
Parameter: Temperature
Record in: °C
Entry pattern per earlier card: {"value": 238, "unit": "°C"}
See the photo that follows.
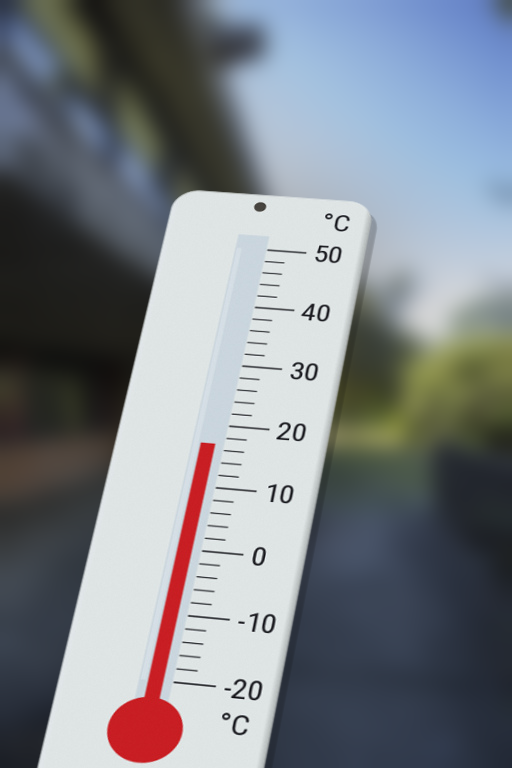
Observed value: {"value": 17, "unit": "°C"}
